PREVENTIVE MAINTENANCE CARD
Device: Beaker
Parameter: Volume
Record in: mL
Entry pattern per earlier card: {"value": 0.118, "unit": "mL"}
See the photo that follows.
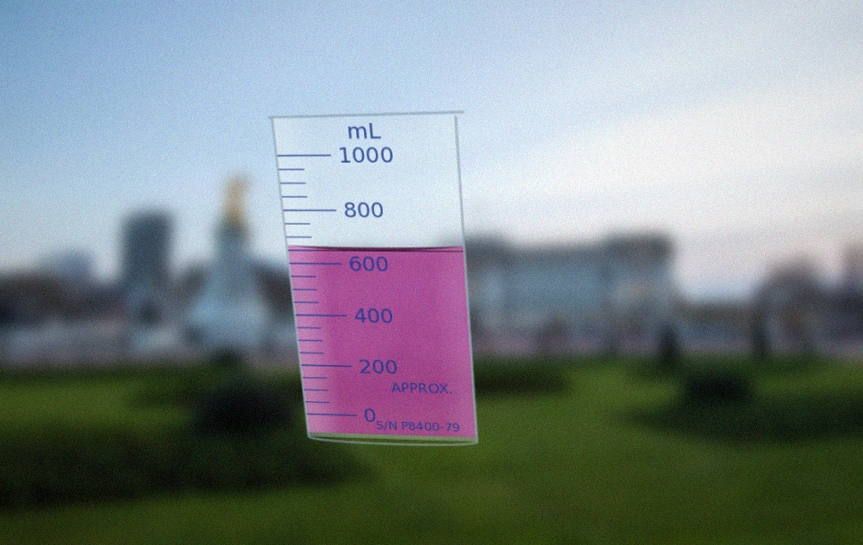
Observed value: {"value": 650, "unit": "mL"}
